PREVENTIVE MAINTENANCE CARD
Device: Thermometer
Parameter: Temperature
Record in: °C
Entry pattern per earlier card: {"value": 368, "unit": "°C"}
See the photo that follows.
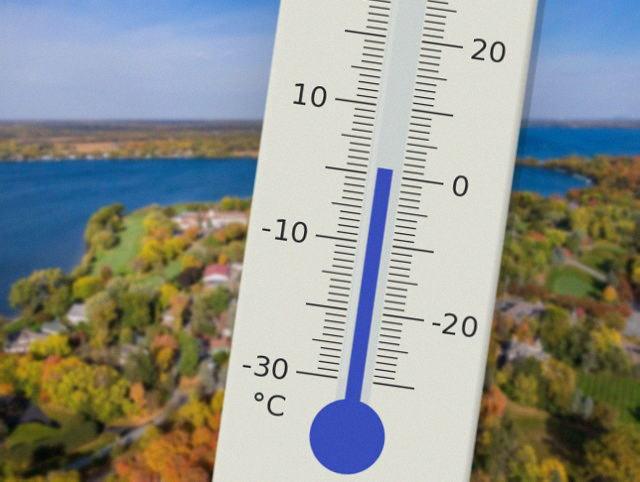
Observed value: {"value": 1, "unit": "°C"}
